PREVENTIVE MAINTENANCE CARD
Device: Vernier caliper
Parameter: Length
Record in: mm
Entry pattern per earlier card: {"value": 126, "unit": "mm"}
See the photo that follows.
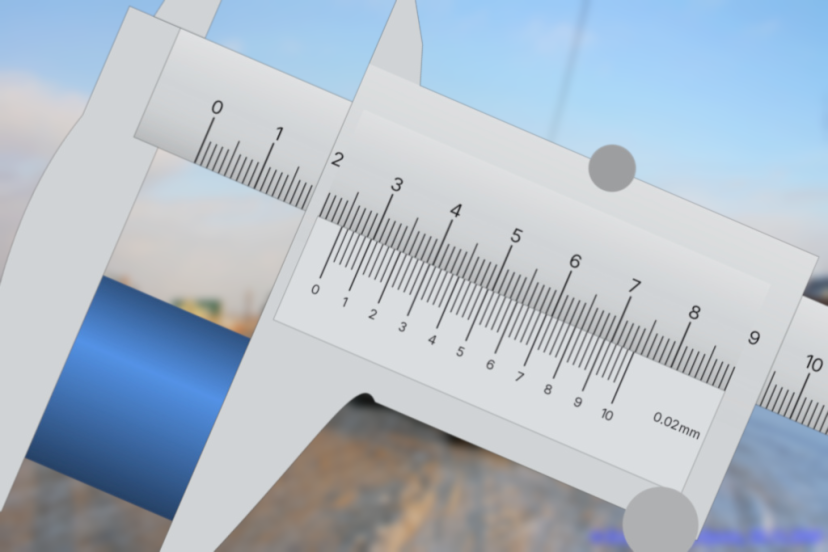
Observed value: {"value": 24.8, "unit": "mm"}
